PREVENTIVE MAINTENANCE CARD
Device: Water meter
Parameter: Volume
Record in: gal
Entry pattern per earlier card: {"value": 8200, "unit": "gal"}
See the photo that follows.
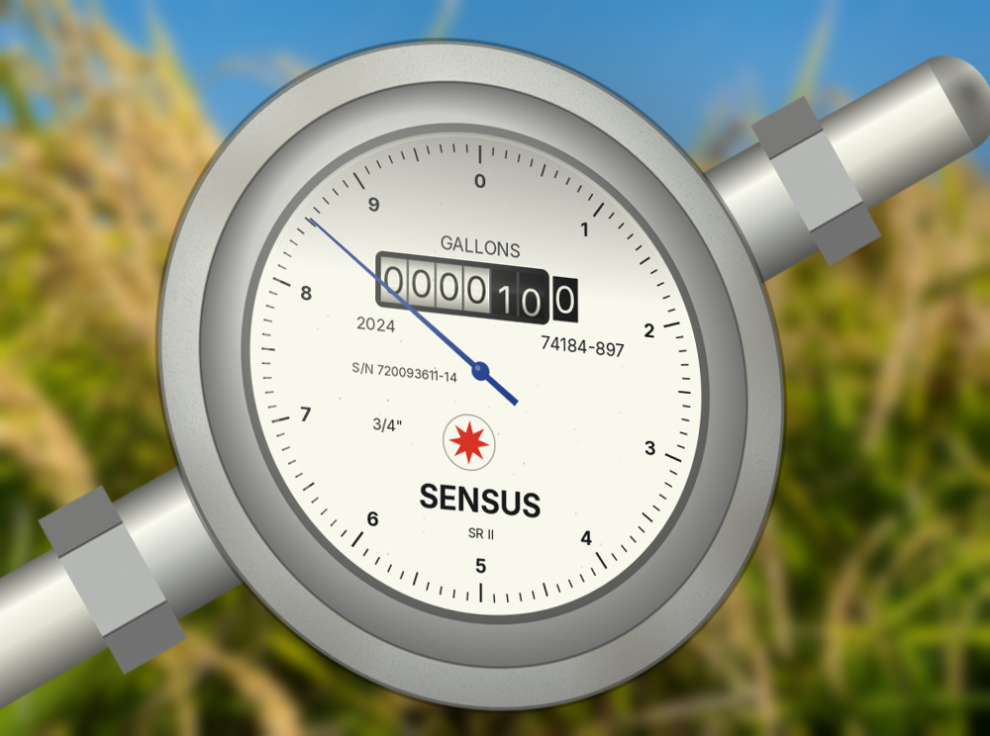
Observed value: {"value": 98.5, "unit": "gal"}
